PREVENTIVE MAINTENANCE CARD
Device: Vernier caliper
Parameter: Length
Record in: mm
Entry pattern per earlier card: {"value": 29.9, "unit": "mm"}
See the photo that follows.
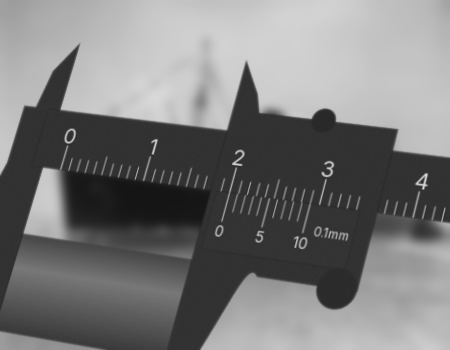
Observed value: {"value": 20.0, "unit": "mm"}
